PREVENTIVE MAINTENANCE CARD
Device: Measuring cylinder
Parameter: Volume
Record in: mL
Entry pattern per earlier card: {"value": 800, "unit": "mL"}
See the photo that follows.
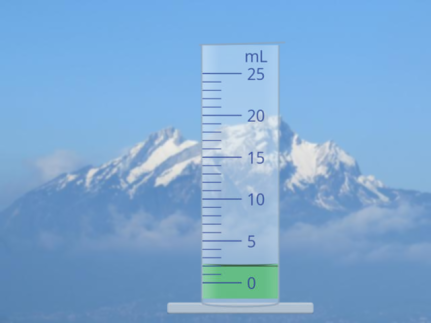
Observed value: {"value": 2, "unit": "mL"}
